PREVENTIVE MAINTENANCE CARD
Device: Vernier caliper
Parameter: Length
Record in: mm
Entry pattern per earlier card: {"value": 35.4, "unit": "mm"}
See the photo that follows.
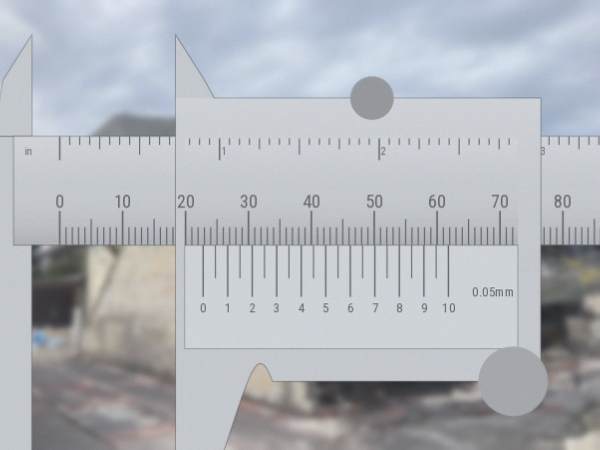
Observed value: {"value": 22.8, "unit": "mm"}
